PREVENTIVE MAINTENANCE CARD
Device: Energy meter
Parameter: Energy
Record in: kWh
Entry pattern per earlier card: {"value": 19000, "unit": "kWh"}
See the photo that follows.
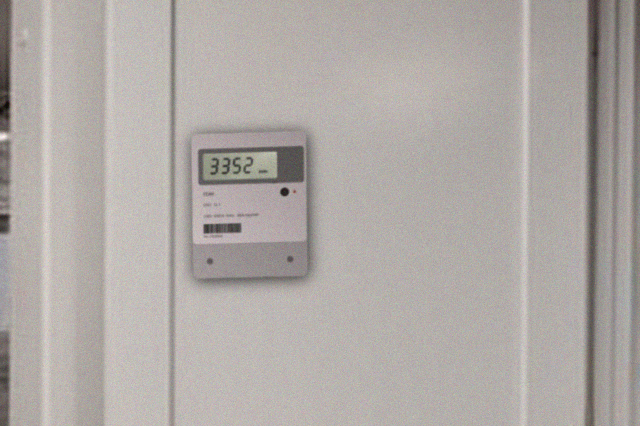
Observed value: {"value": 3352, "unit": "kWh"}
